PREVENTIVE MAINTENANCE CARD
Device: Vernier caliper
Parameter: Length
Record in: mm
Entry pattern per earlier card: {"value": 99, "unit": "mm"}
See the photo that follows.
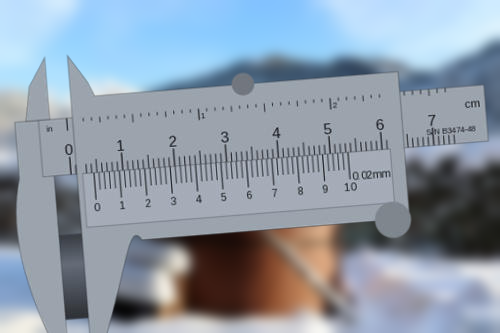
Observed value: {"value": 4.4, "unit": "mm"}
